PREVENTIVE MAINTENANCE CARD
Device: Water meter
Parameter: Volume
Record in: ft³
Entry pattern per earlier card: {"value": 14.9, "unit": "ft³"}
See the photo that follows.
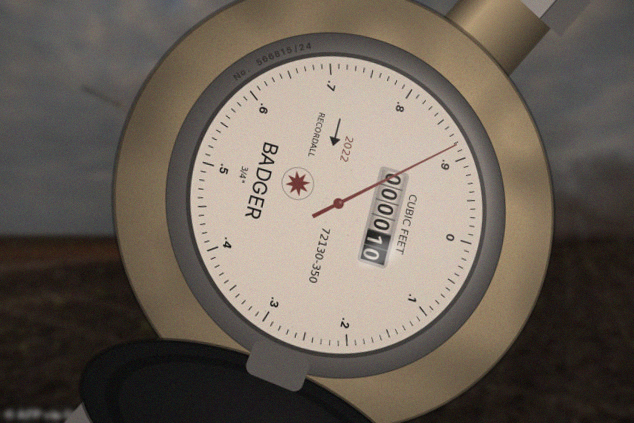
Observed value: {"value": 9.88, "unit": "ft³"}
